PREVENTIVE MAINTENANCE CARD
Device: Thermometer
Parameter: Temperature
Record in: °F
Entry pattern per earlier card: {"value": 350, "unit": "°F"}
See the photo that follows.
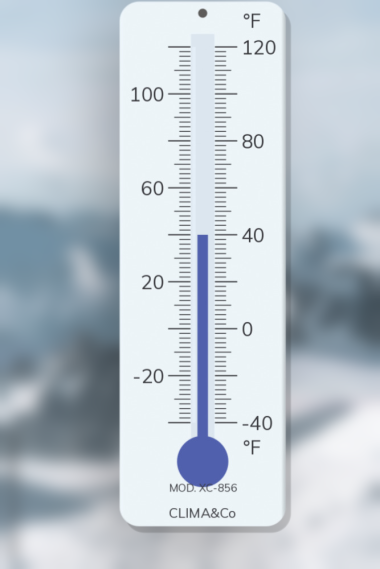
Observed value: {"value": 40, "unit": "°F"}
